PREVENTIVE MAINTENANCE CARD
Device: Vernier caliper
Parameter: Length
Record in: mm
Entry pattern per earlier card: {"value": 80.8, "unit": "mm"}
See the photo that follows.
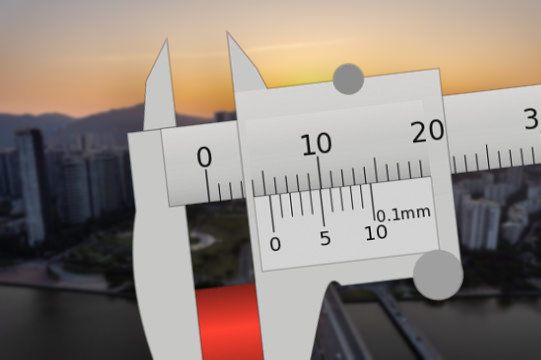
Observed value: {"value": 5.4, "unit": "mm"}
